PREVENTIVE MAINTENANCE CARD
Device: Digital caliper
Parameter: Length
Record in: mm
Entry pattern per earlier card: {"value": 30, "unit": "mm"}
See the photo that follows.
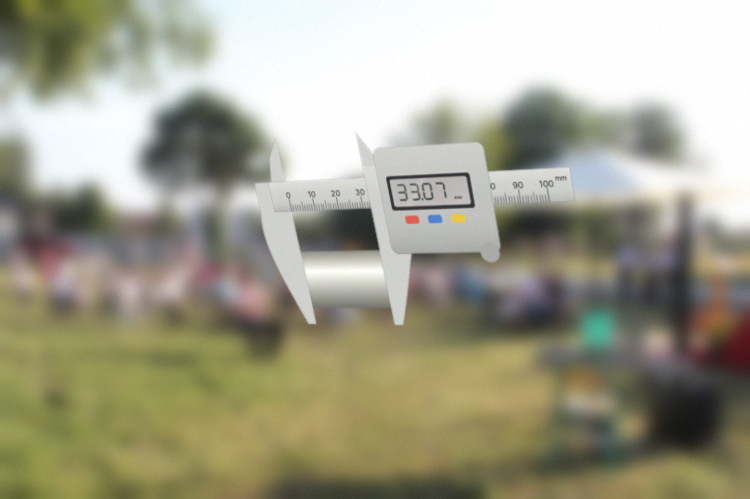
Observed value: {"value": 33.07, "unit": "mm"}
